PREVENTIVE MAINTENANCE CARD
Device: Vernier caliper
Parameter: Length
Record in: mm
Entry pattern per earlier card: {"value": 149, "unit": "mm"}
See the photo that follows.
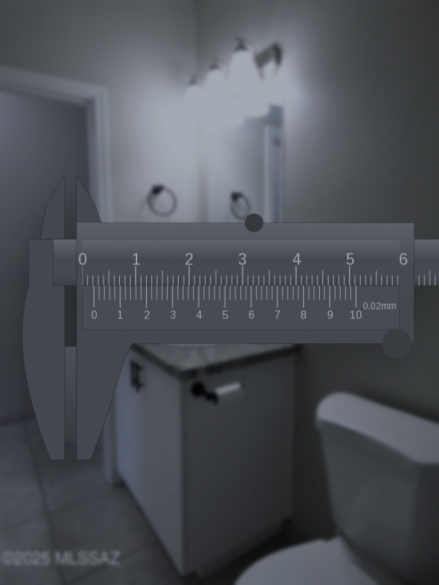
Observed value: {"value": 2.2, "unit": "mm"}
